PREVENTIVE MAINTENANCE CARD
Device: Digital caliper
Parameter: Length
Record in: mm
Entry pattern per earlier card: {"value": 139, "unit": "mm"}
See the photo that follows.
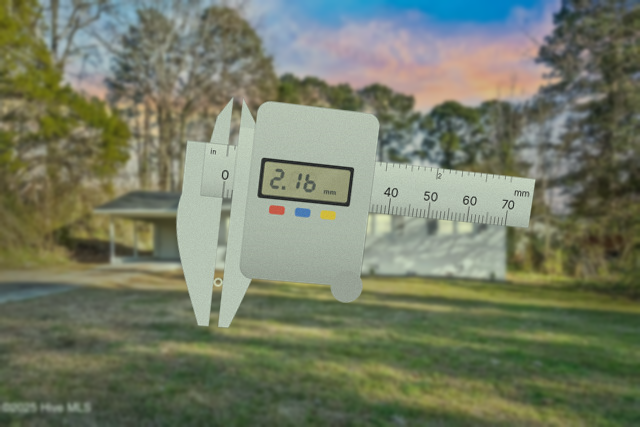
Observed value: {"value": 2.16, "unit": "mm"}
